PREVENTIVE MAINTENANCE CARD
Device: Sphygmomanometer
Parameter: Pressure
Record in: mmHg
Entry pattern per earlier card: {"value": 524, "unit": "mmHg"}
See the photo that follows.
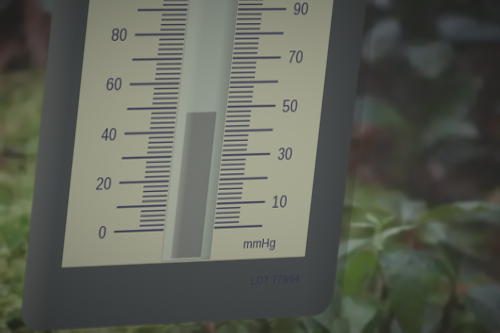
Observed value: {"value": 48, "unit": "mmHg"}
